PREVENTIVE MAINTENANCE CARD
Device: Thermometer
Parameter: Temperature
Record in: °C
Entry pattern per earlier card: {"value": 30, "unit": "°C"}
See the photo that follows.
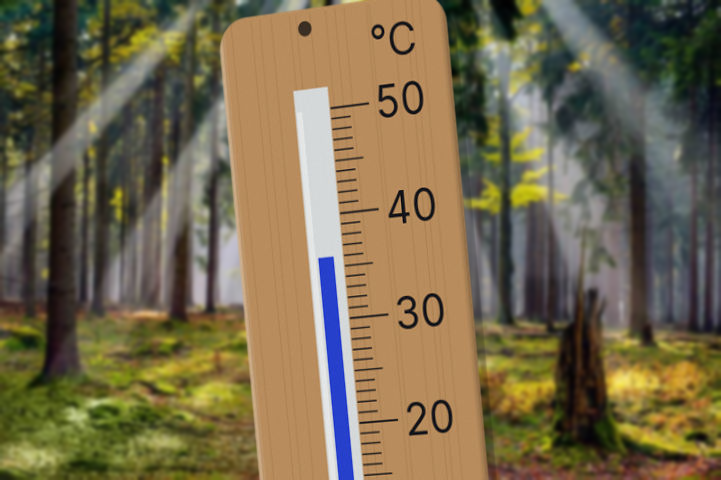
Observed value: {"value": 36, "unit": "°C"}
